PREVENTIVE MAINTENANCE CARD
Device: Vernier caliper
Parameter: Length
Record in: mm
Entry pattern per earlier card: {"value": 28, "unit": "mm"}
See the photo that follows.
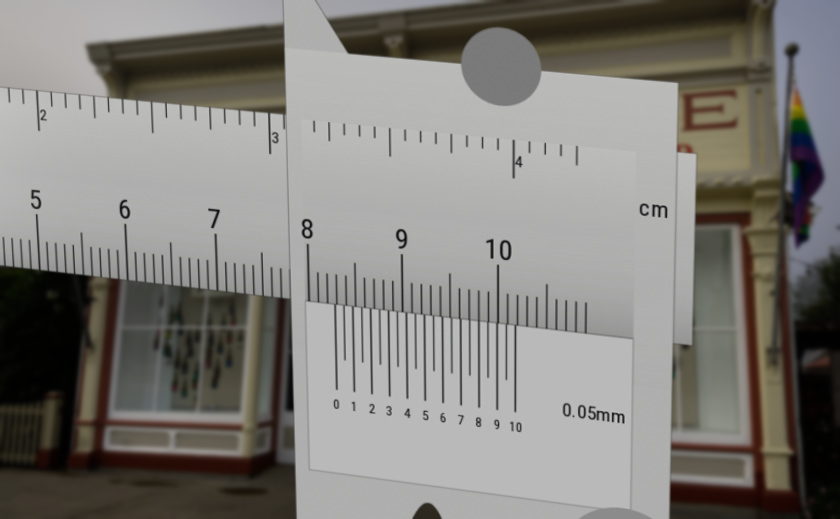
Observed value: {"value": 82.8, "unit": "mm"}
